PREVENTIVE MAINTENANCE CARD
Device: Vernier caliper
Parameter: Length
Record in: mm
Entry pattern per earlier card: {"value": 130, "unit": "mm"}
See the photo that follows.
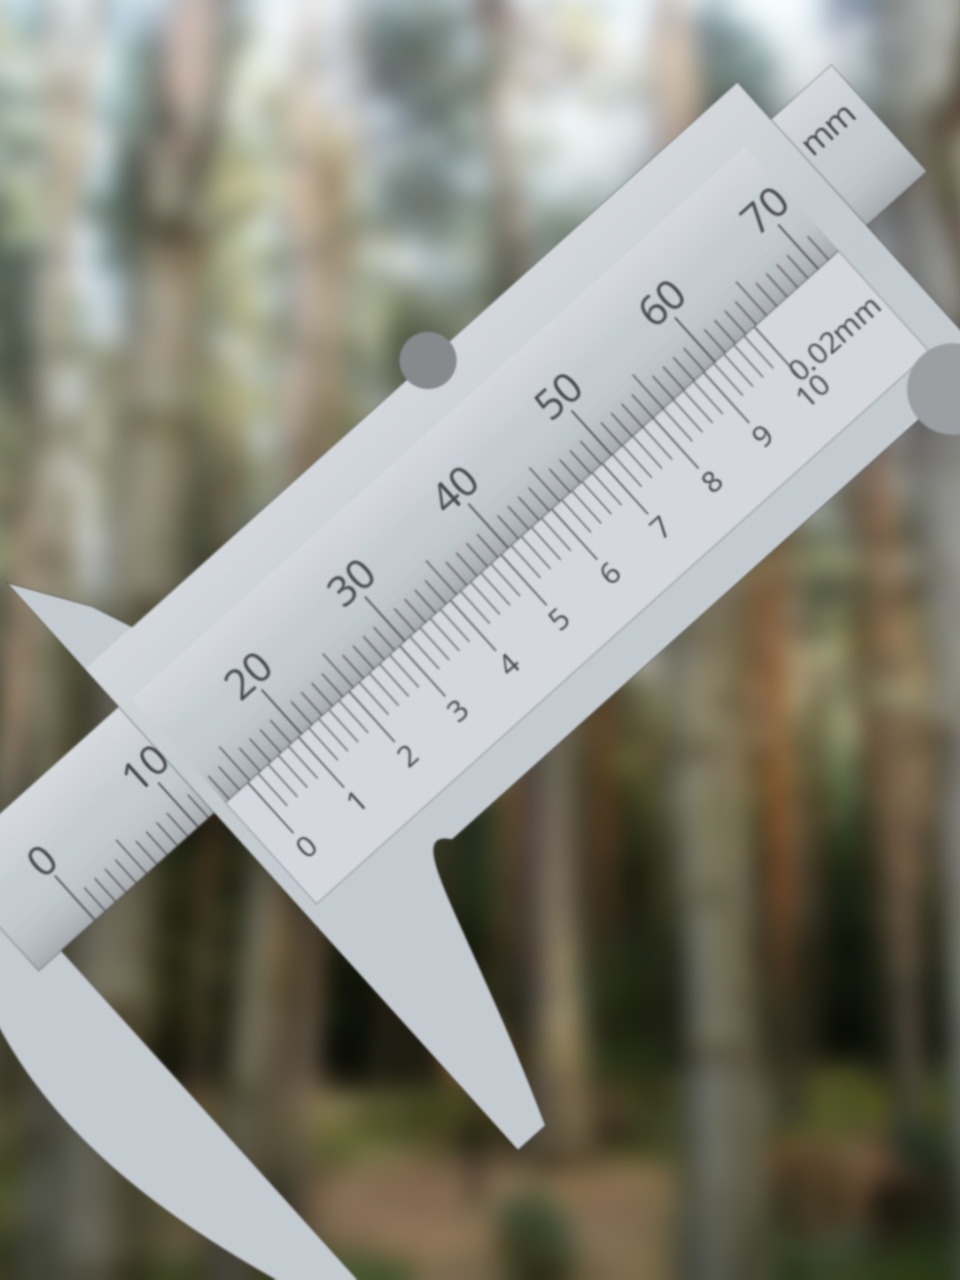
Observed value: {"value": 14.8, "unit": "mm"}
